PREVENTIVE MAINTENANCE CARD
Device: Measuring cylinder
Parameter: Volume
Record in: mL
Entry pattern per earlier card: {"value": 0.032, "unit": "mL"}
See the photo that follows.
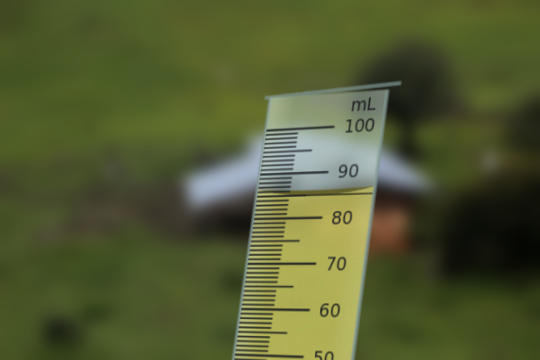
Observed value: {"value": 85, "unit": "mL"}
